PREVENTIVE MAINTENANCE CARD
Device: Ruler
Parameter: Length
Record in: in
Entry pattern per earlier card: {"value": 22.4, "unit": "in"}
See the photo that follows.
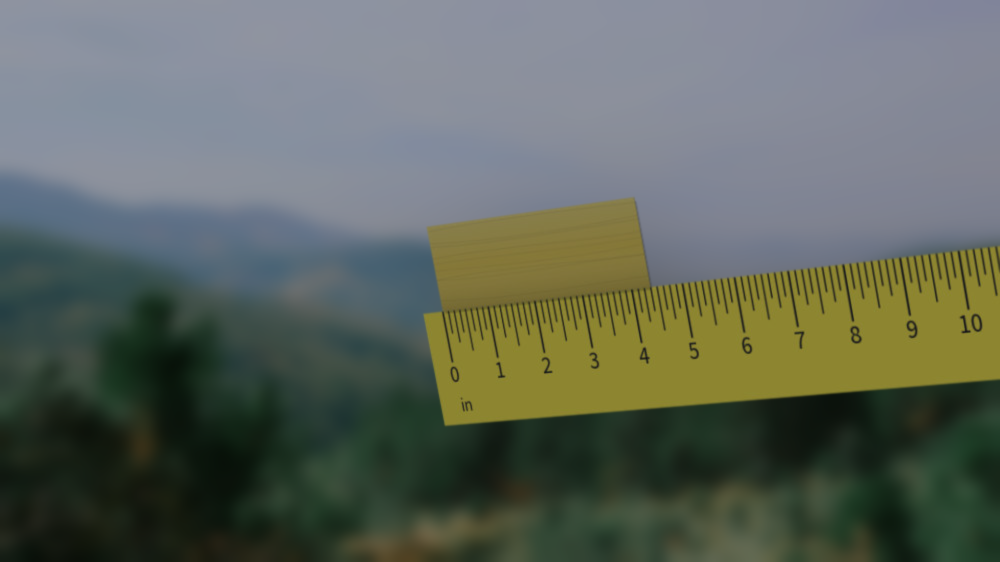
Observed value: {"value": 4.375, "unit": "in"}
